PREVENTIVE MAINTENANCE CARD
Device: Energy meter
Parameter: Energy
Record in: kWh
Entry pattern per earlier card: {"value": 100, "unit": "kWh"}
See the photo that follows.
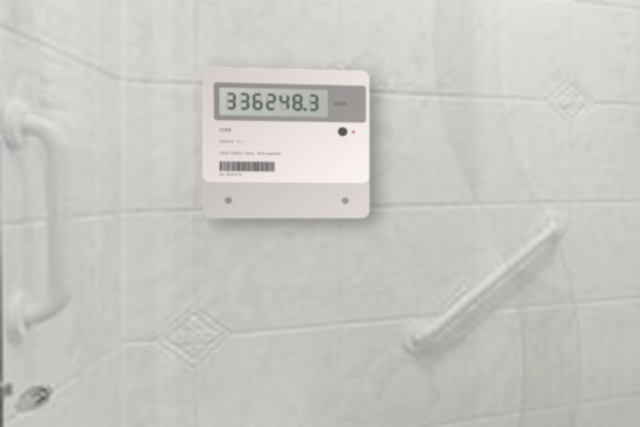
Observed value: {"value": 336248.3, "unit": "kWh"}
